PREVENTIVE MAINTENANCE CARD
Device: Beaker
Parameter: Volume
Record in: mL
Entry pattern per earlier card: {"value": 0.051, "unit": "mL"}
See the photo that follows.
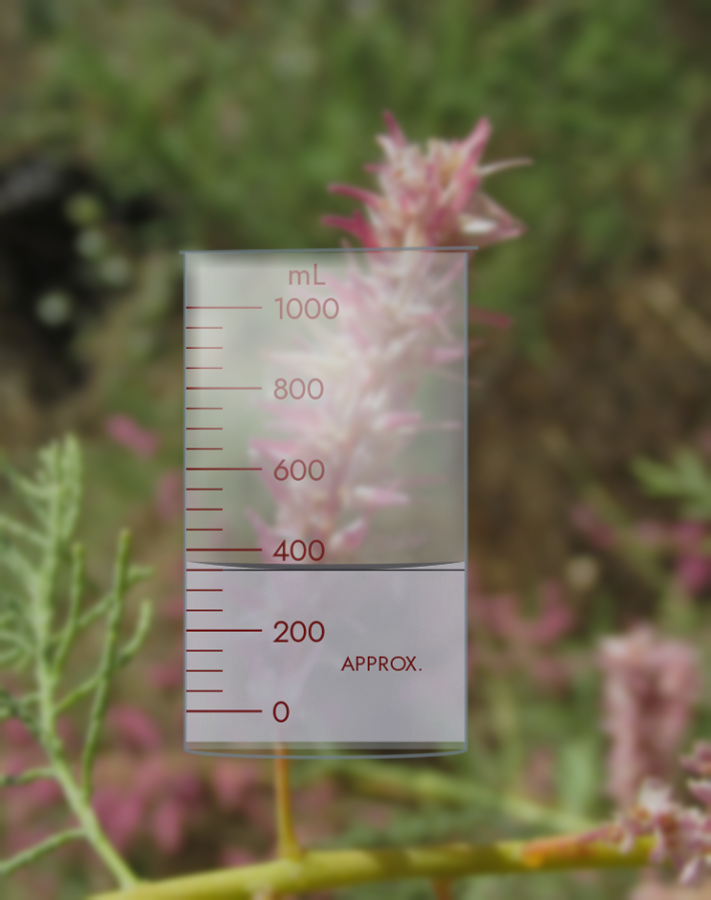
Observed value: {"value": 350, "unit": "mL"}
